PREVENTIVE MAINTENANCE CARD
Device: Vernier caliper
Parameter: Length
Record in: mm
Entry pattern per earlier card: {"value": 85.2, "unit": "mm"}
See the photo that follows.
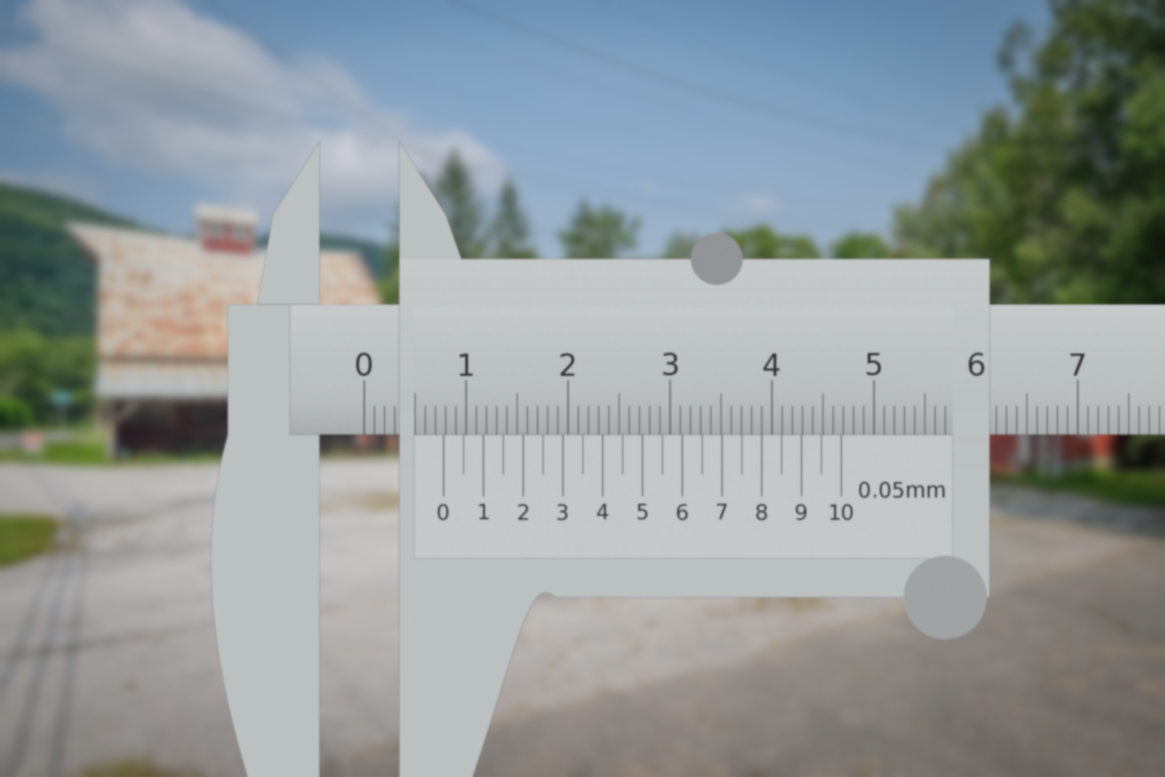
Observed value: {"value": 7.8, "unit": "mm"}
